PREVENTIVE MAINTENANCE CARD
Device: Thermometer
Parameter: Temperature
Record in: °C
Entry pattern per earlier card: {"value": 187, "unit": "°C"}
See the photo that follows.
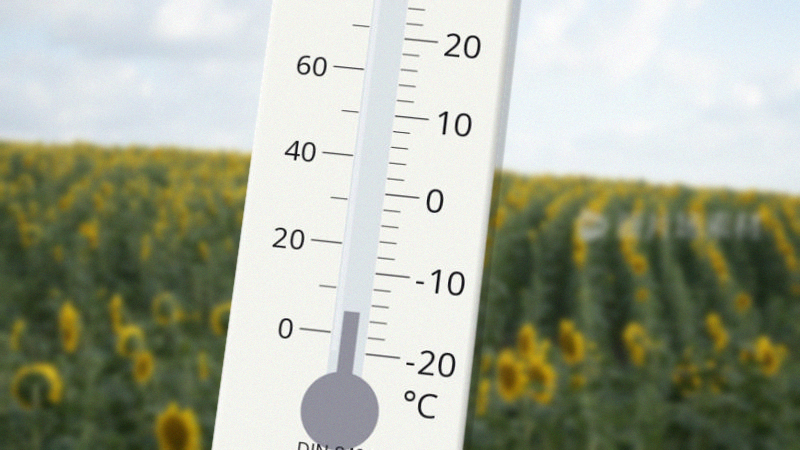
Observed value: {"value": -15, "unit": "°C"}
